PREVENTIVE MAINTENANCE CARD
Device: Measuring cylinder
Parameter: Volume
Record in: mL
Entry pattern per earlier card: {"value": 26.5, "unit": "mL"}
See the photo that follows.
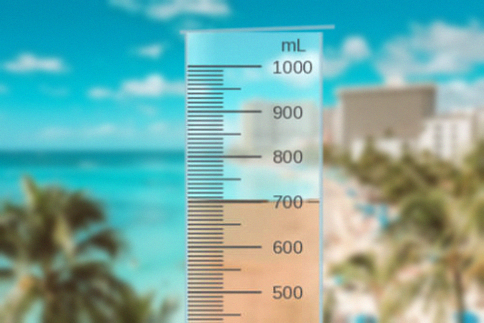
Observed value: {"value": 700, "unit": "mL"}
